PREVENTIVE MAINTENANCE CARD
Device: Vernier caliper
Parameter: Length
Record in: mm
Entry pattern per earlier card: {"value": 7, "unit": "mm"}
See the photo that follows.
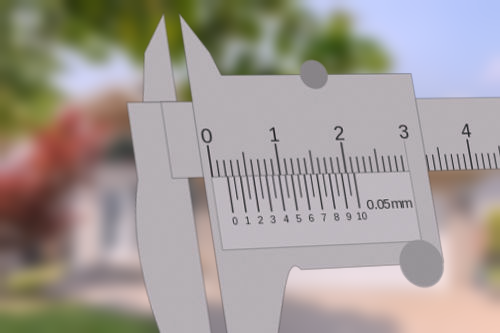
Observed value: {"value": 2.2, "unit": "mm"}
